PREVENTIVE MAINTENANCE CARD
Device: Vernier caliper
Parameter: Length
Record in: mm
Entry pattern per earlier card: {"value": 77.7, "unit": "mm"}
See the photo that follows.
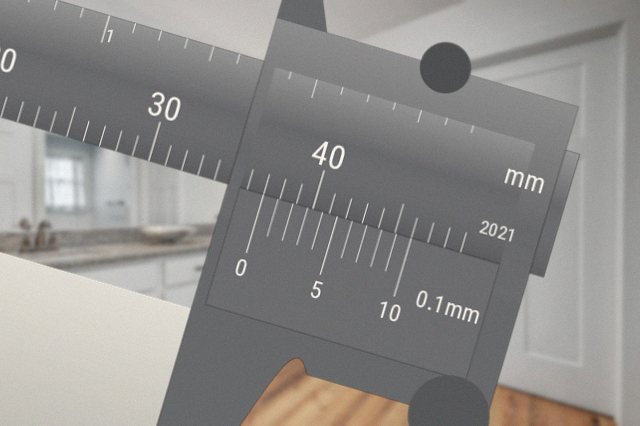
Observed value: {"value": 37.0, "unit": "mm"}
